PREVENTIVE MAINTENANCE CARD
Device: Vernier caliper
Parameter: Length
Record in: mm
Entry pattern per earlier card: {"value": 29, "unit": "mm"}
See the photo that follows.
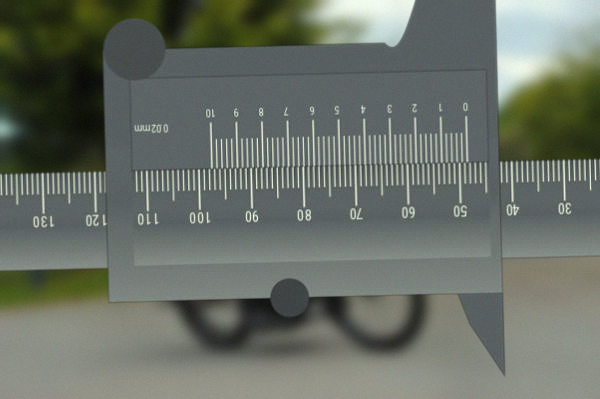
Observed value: {"value": 48.5, "unit": "mm"}
